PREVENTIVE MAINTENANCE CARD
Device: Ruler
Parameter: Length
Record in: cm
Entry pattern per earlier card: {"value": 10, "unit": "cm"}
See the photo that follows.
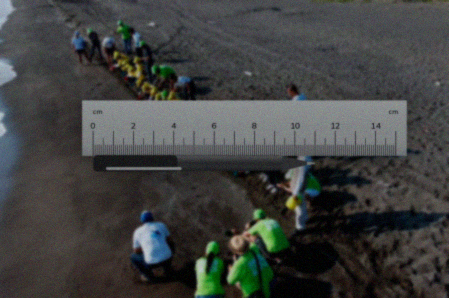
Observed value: {"value": 11, "unit": "cm"}
